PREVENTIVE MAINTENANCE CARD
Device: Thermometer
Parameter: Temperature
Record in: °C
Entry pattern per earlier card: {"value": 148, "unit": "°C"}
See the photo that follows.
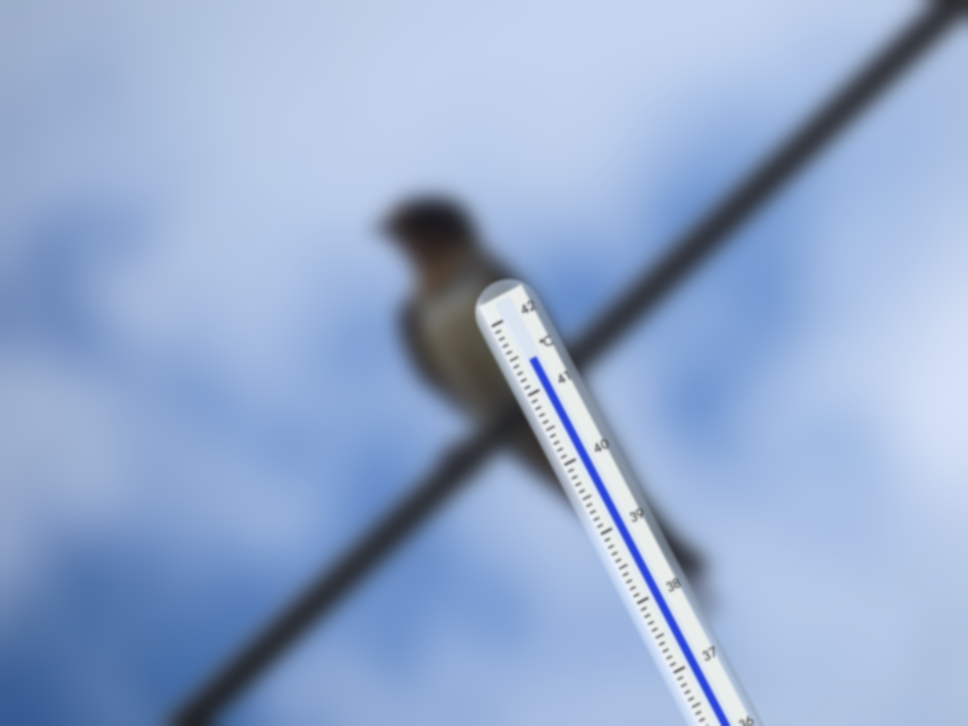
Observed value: {"value": 41.4, "unit": "°C"}
